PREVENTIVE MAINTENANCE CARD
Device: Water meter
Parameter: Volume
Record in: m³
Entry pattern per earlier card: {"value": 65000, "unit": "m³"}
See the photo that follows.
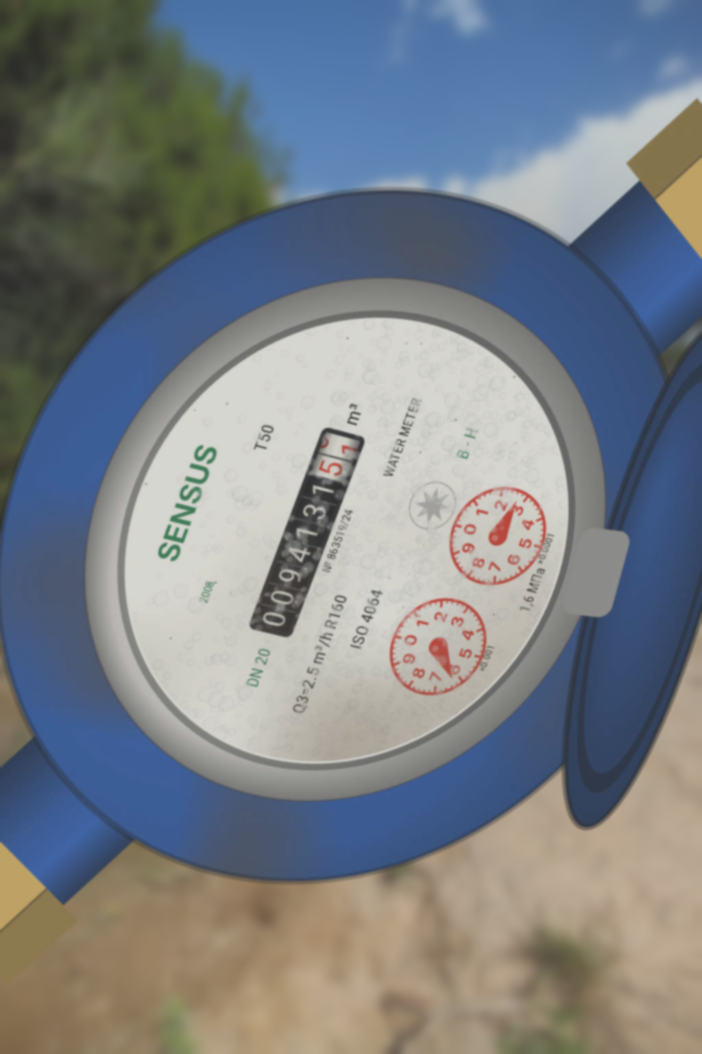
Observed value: {"value": 94131.5062, "unit": "m³"}
